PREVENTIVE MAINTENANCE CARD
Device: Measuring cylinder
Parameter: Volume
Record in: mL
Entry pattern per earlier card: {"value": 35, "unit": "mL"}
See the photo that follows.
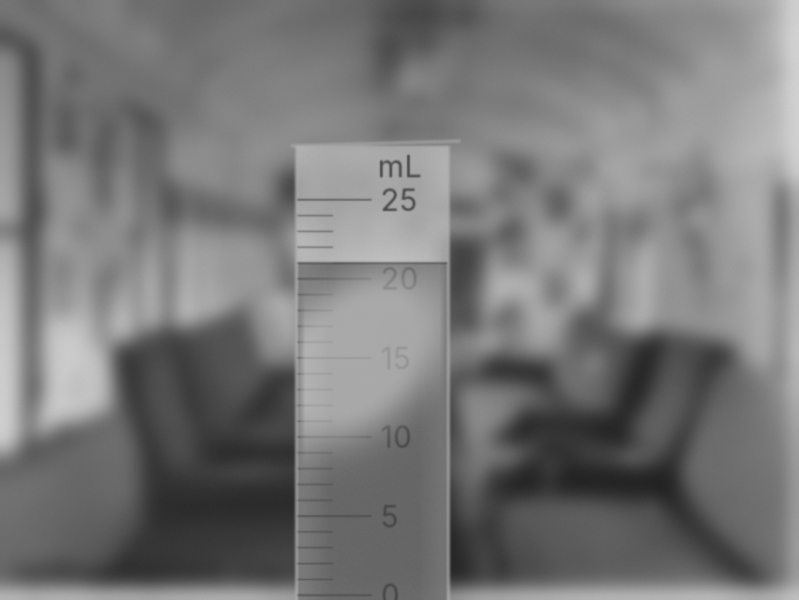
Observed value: {"value": 21, "unit": "mL"}
